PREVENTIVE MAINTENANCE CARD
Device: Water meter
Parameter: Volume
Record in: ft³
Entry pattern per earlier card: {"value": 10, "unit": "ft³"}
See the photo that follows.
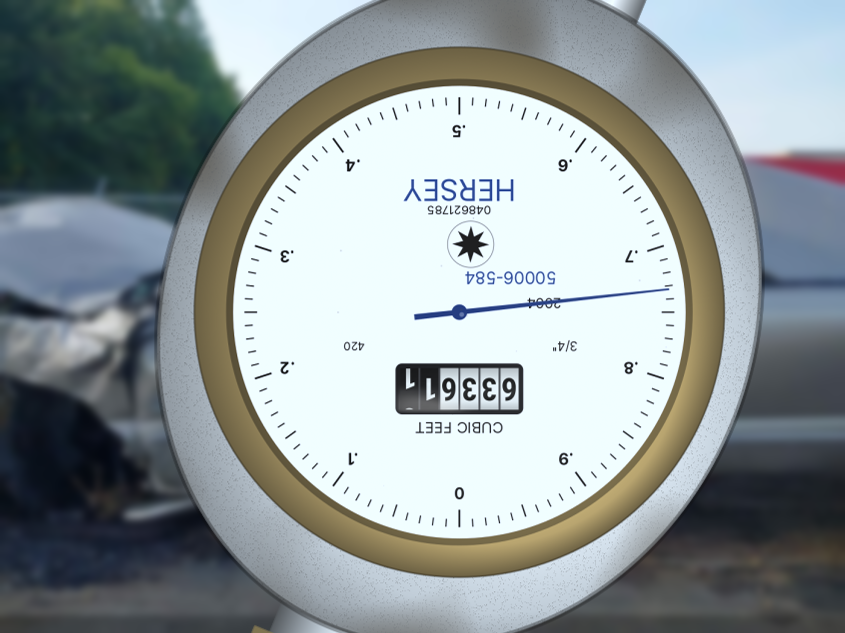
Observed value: {"value": 633610.73, "unit": "ft³"}
